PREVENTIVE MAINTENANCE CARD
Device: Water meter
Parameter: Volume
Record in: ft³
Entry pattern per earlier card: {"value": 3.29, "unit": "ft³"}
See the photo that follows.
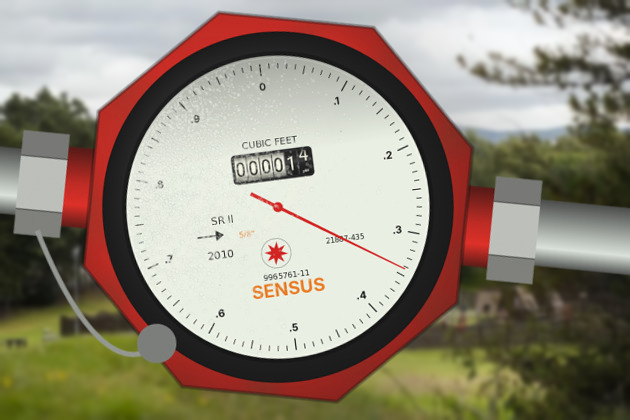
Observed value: {"value": 14.34, "unit": "ft³"}
